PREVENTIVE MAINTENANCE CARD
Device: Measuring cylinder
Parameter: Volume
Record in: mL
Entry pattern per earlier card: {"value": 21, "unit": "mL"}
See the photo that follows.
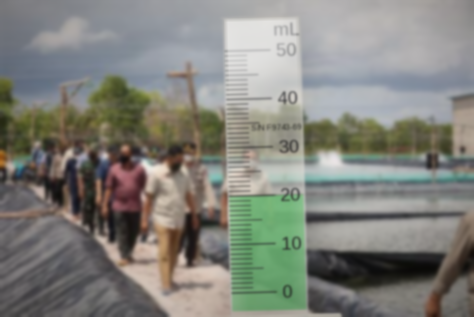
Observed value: {"value": 20, "unit": "mL"}
